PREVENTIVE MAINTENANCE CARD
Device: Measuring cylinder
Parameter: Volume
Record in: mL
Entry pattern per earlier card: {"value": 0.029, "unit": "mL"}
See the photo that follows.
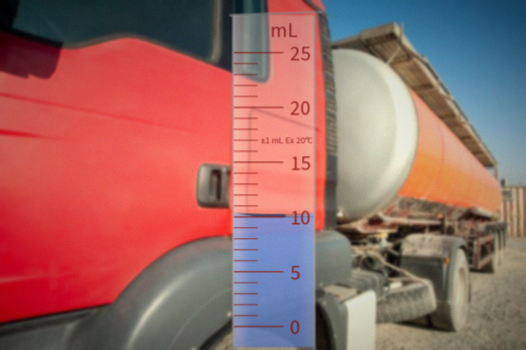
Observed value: {"value": 10, "unit": "mL"}
